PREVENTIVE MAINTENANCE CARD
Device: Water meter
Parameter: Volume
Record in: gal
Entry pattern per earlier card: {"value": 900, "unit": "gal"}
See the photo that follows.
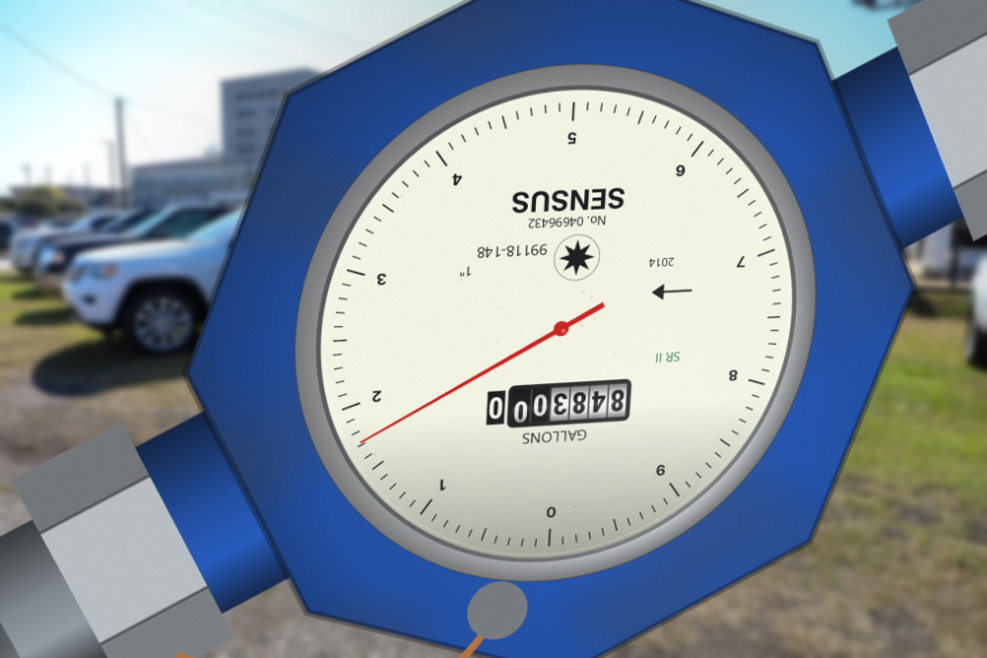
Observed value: {"value": 8483001.7, "unit": "gal"}
